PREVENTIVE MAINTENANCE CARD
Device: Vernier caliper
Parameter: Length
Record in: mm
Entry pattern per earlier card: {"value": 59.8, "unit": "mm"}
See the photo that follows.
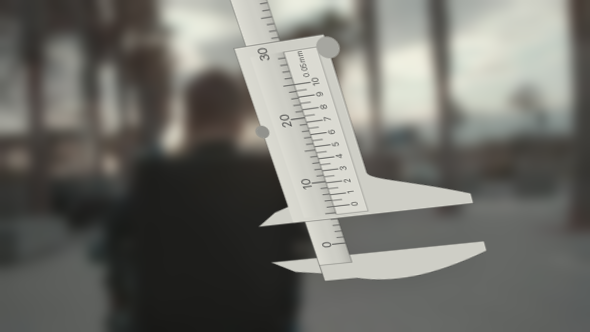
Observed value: {"value": 6.0, "unit": "mm"}
